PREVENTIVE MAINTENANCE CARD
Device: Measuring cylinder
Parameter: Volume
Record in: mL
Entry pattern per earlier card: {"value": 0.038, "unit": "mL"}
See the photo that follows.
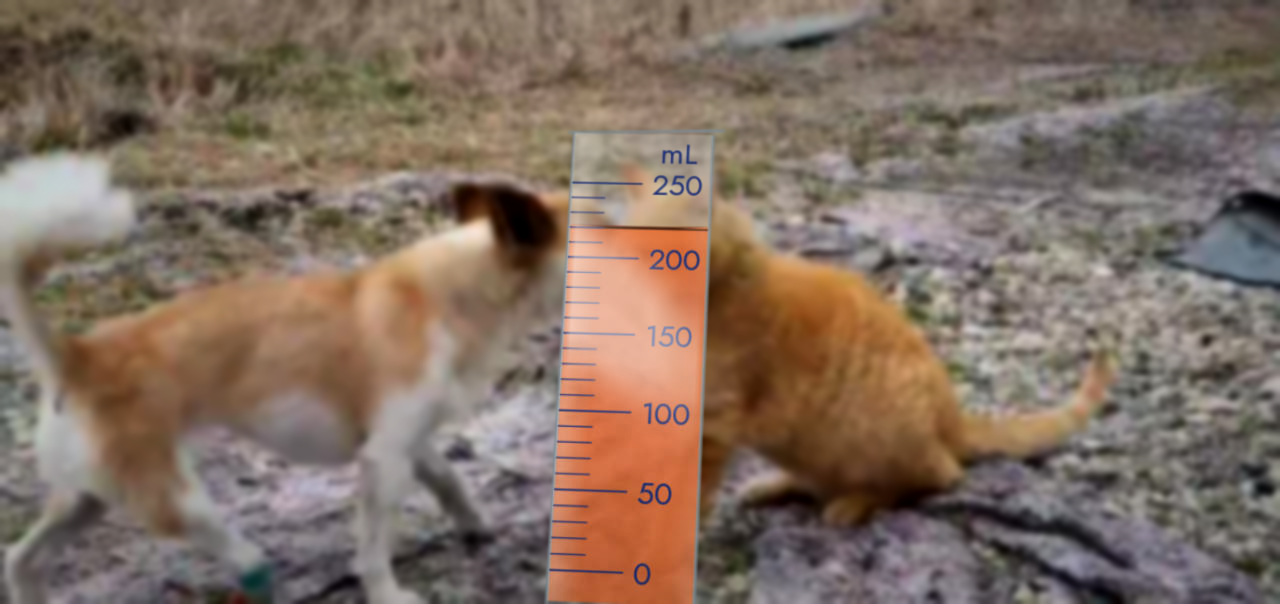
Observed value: {"value": 220, "unit": "mL"}
